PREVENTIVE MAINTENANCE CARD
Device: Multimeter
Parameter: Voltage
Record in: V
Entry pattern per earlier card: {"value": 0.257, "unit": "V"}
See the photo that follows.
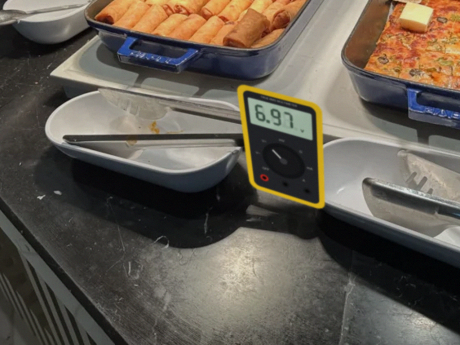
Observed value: {"value": 6.97, "unit": "V"}
